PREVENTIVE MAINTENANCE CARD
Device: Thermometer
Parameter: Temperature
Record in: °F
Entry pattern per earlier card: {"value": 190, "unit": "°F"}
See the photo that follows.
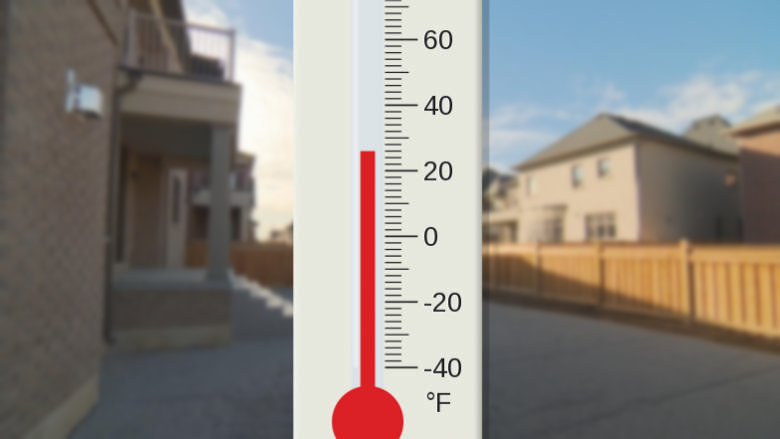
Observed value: {"value": 26, "unit": "°F"}
